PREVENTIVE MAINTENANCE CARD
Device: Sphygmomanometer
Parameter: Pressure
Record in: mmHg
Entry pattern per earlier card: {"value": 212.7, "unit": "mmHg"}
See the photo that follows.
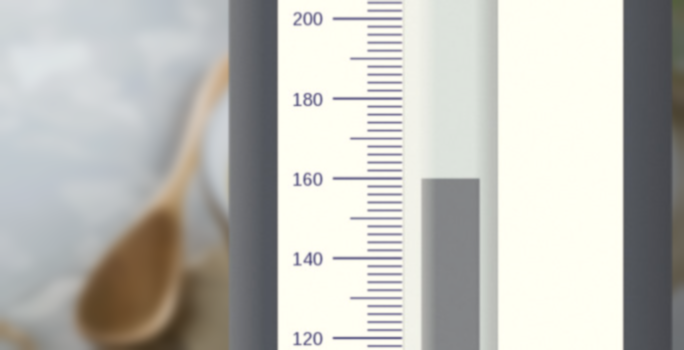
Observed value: {"value": 160, "unit": "mmHg"}
